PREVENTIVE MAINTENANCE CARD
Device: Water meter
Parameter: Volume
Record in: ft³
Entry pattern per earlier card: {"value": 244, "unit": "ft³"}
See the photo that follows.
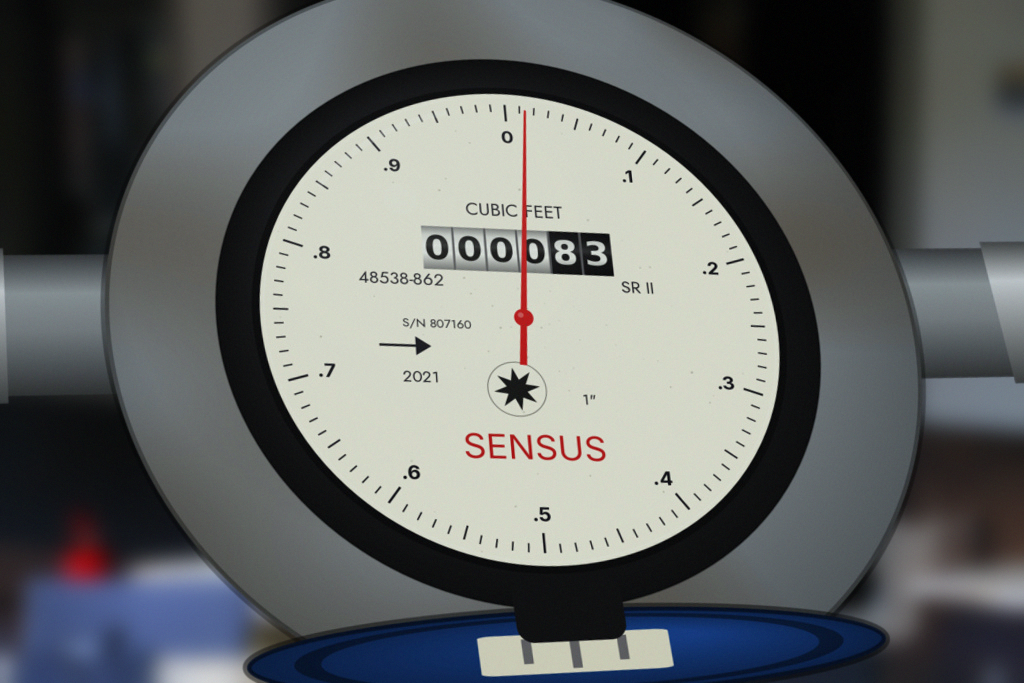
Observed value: {"value": 83.01, "unit": "ft³"}
